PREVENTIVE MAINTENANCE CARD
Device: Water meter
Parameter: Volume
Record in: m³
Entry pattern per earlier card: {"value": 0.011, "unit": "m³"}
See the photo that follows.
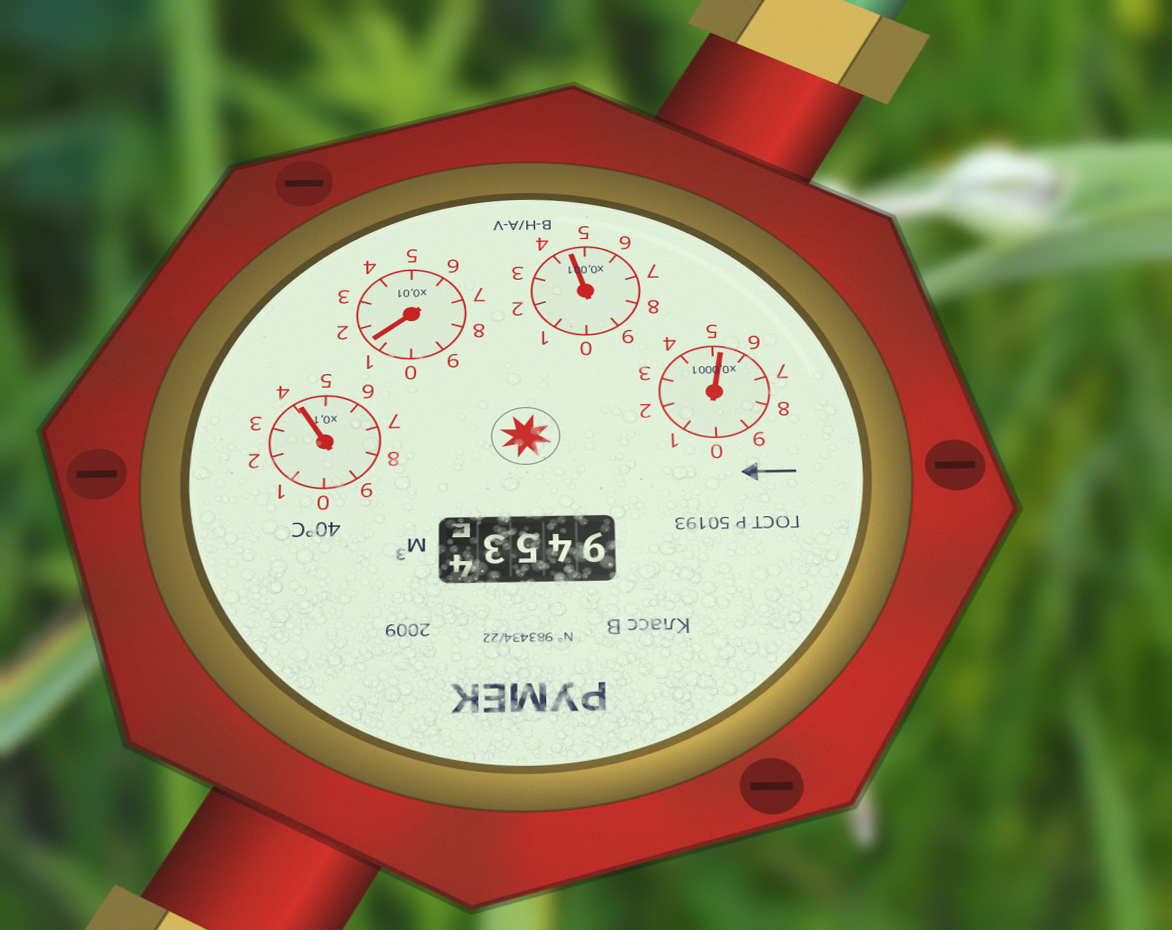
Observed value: {"value": 94534.4145, "unit": "m³"}
